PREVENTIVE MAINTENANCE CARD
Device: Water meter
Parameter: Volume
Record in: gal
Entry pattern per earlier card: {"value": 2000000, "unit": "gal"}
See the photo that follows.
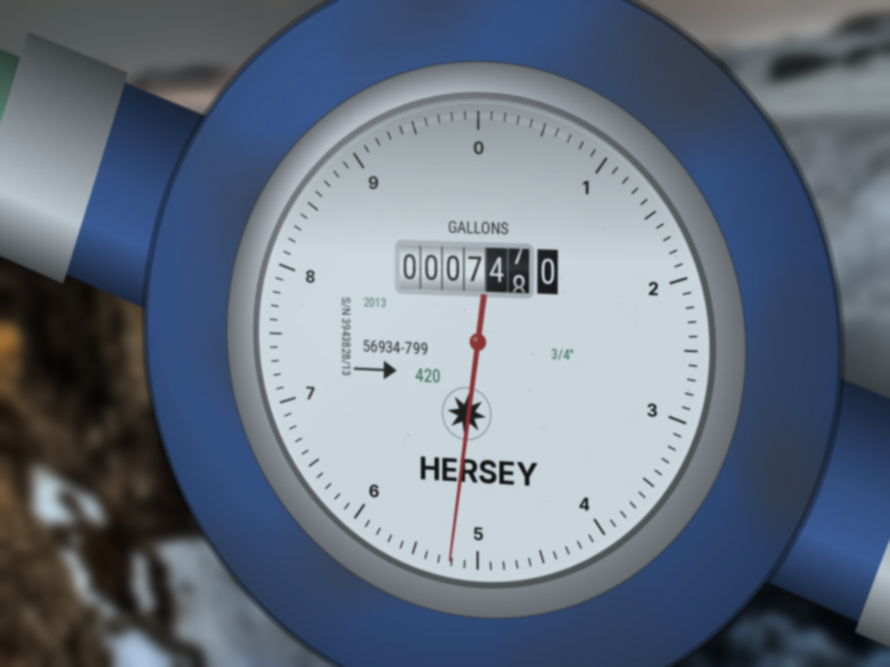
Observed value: {"value": 7475.2, "unit": "gal"}
